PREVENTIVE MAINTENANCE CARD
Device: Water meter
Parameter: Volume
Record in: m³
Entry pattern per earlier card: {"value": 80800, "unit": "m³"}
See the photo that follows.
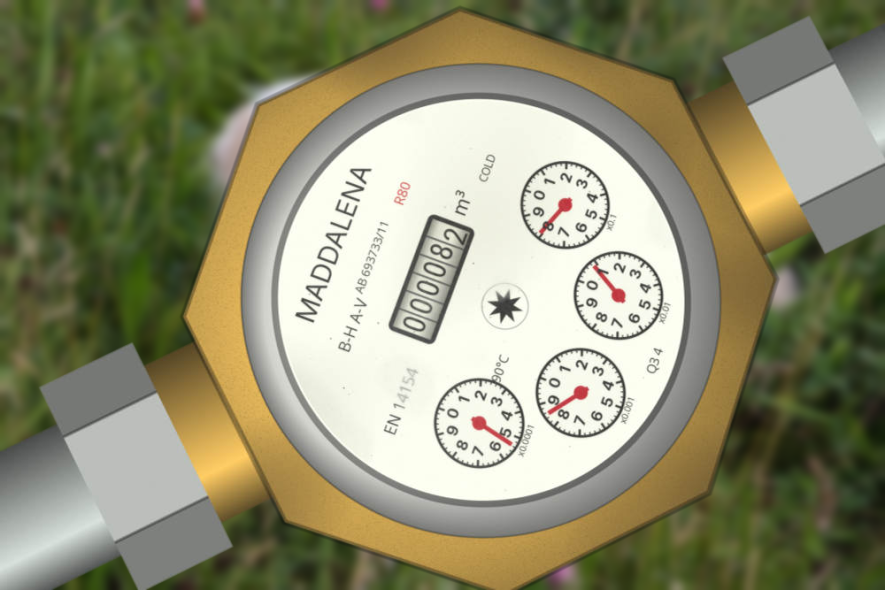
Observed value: {"value": 81.8085, "unit": "m³"}
